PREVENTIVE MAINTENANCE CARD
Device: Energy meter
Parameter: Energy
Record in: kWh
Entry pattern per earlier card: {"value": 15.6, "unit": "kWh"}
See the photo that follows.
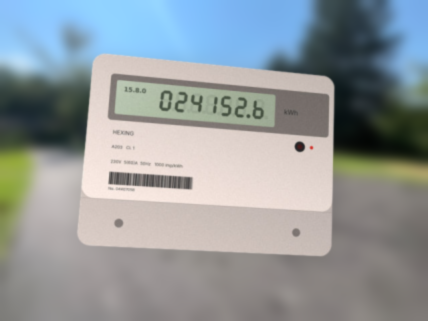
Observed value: {"value": 24152.6, "unit": "kWh"}
